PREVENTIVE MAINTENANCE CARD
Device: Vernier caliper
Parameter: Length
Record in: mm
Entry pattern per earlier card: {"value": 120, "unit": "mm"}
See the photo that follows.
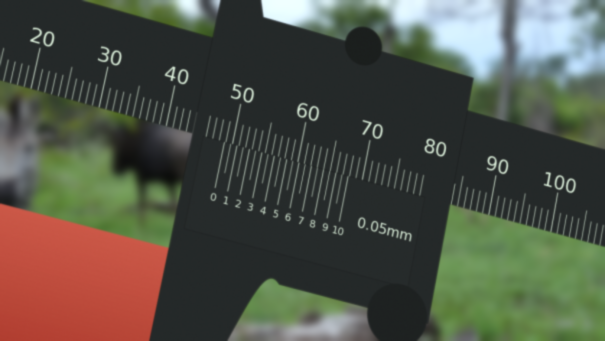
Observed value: {"value": 48.8, "unit": "mm"}
